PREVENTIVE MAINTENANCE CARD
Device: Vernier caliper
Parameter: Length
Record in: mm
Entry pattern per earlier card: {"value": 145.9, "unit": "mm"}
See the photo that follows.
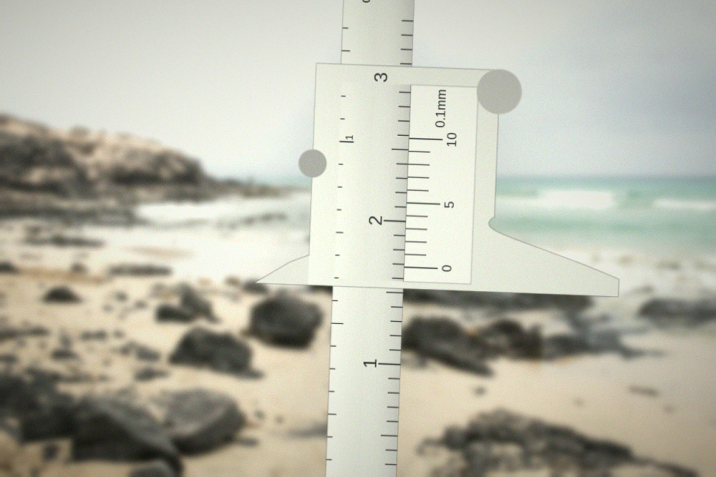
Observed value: {"value": 16.8, "unit": "mm"}
